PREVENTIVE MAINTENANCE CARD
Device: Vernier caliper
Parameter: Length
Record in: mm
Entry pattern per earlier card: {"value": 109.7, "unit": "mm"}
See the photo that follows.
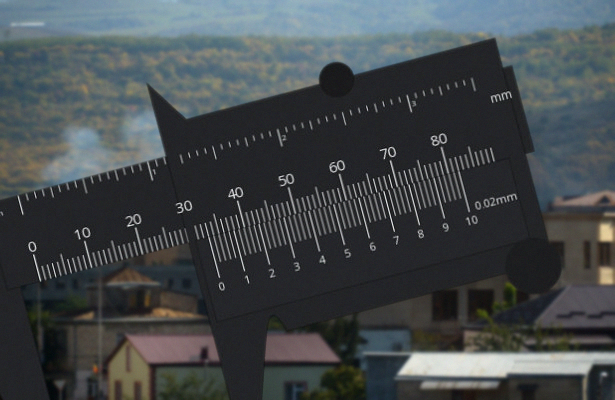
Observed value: {"value": 33.0, "unit": "mm"}
